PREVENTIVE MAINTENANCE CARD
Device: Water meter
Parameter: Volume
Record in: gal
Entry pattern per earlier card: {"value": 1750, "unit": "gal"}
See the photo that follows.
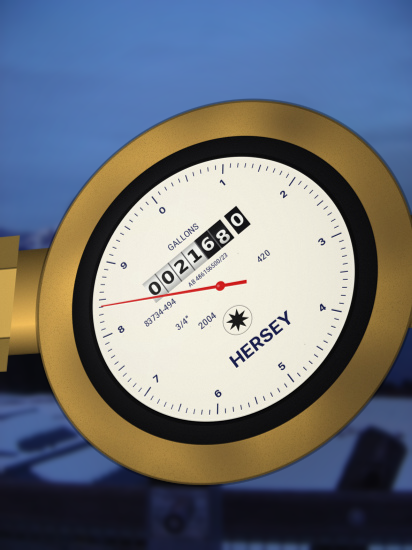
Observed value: {"value": 21678.4, "unit": "gal"}
